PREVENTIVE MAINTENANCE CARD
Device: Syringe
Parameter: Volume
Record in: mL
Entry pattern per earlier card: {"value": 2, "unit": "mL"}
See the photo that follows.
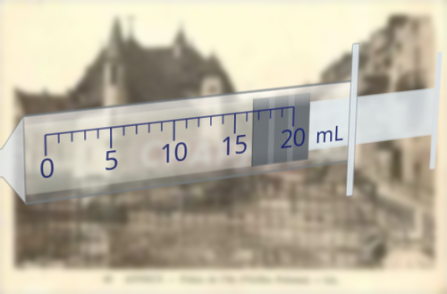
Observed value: {"value": 16.5, "unit": "mL"}
